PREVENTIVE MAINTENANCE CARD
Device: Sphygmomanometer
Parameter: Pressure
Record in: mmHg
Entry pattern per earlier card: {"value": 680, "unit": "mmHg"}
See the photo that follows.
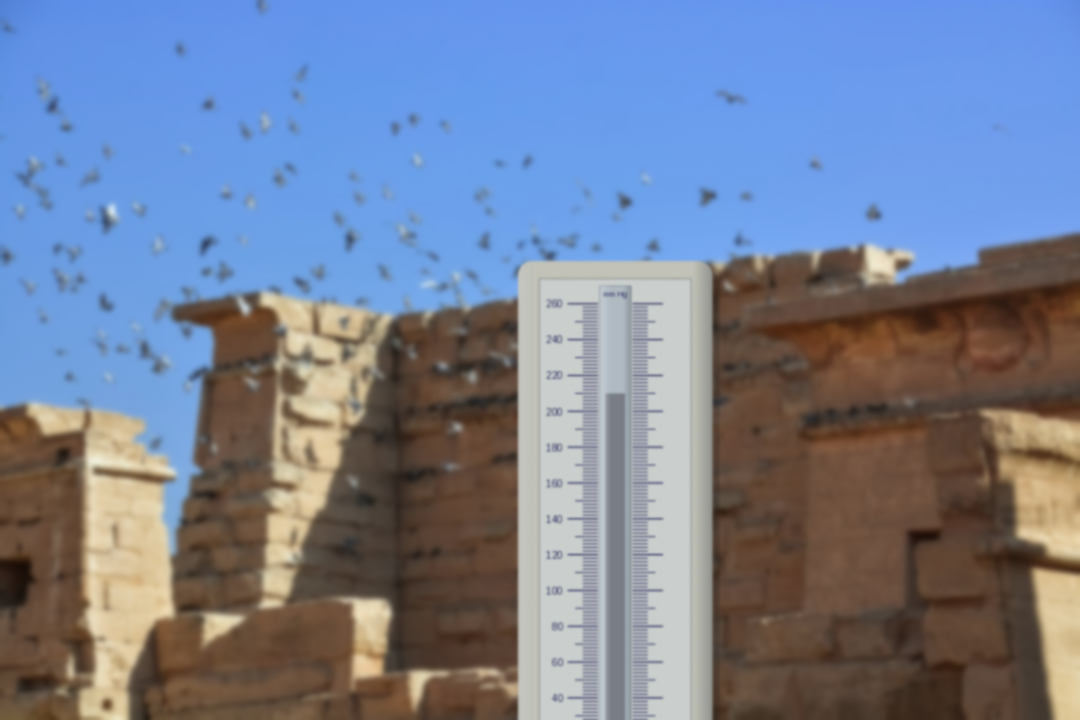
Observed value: {"value": 210, "unit": "mmHg"}
